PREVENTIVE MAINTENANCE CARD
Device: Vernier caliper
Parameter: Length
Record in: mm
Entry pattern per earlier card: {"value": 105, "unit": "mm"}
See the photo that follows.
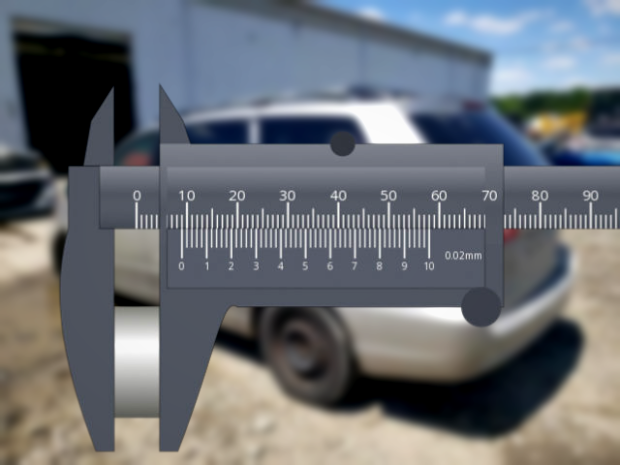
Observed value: {"value": 9.0, "unit": "mm"}
